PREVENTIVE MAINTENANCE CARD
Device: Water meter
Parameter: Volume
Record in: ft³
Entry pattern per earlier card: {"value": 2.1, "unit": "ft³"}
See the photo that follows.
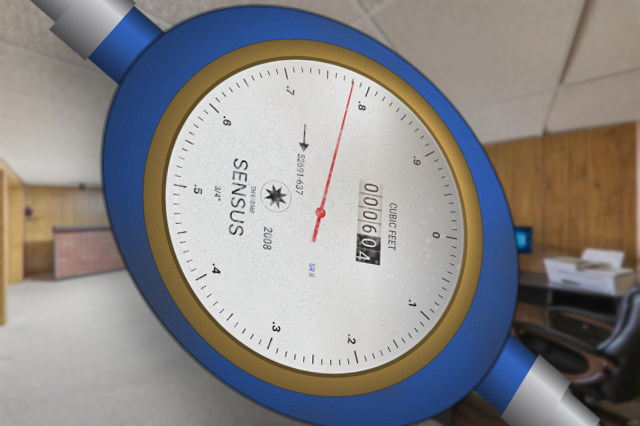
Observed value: {"value": 603.78, "unit": "ft³"}
